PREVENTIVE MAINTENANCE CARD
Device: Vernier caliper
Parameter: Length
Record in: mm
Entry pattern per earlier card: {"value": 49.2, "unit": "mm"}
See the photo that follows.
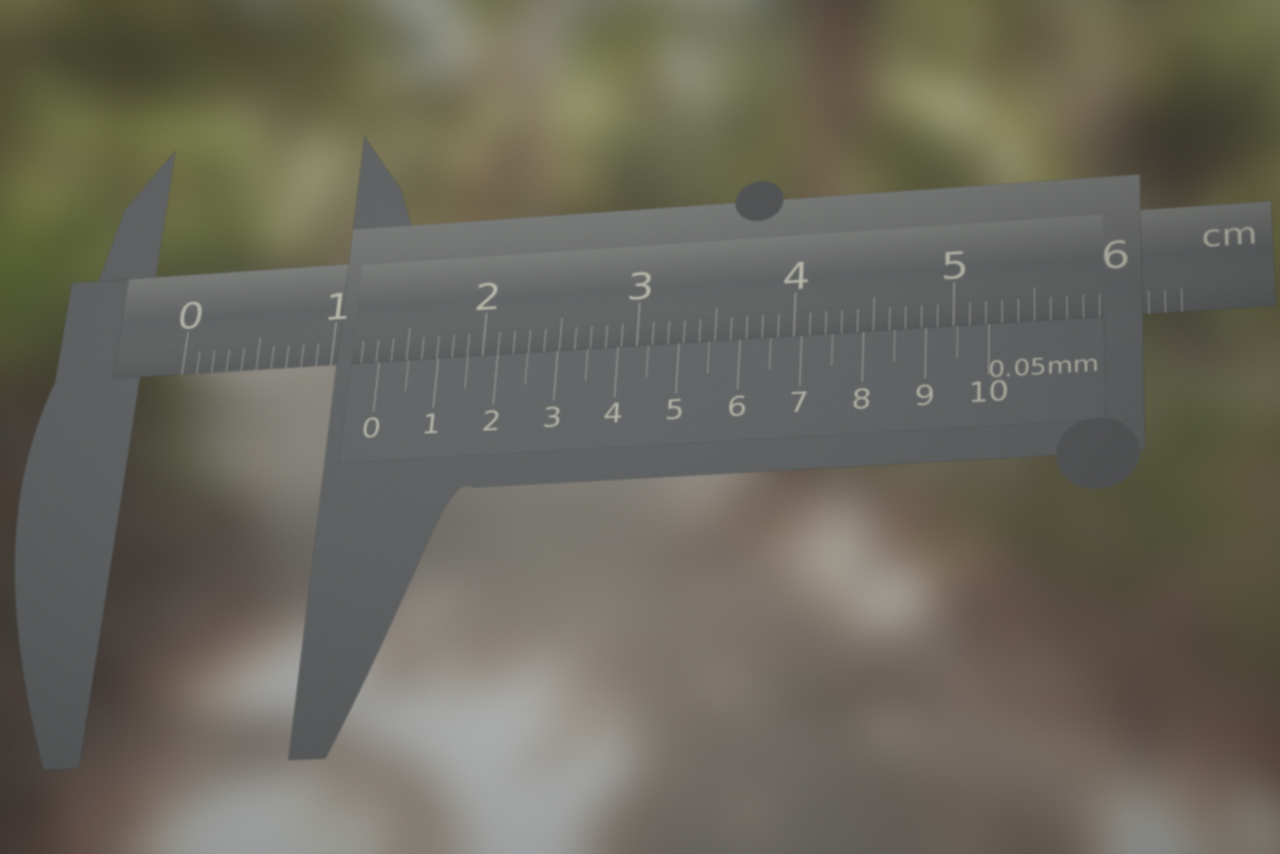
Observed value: {"value": 13.2, "unit": "mm"}
